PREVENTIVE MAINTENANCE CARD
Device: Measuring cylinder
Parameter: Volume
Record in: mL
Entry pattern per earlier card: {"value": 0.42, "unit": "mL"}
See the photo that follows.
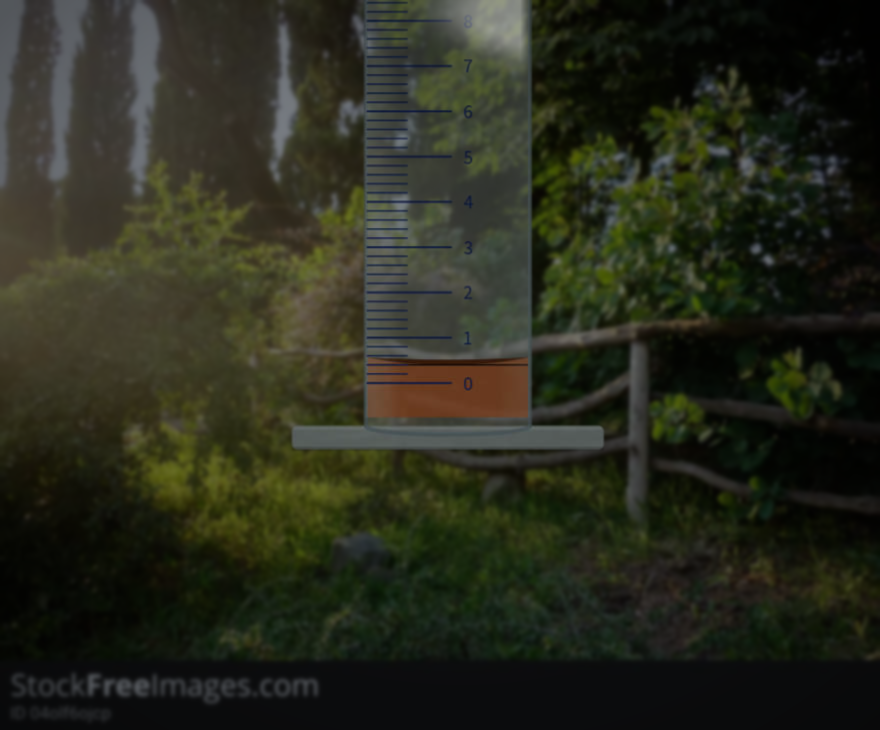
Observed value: {"value": 0.4, "unit": "mL"}
